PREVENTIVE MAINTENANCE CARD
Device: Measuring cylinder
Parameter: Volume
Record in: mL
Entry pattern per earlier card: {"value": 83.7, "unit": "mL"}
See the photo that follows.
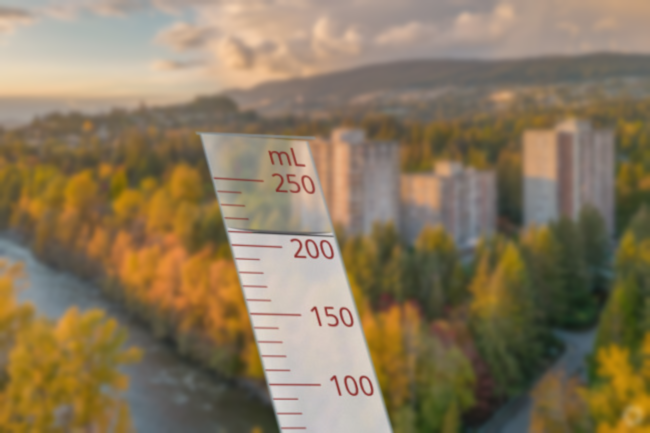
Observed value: {"value": 210, "unit": "mL"}
